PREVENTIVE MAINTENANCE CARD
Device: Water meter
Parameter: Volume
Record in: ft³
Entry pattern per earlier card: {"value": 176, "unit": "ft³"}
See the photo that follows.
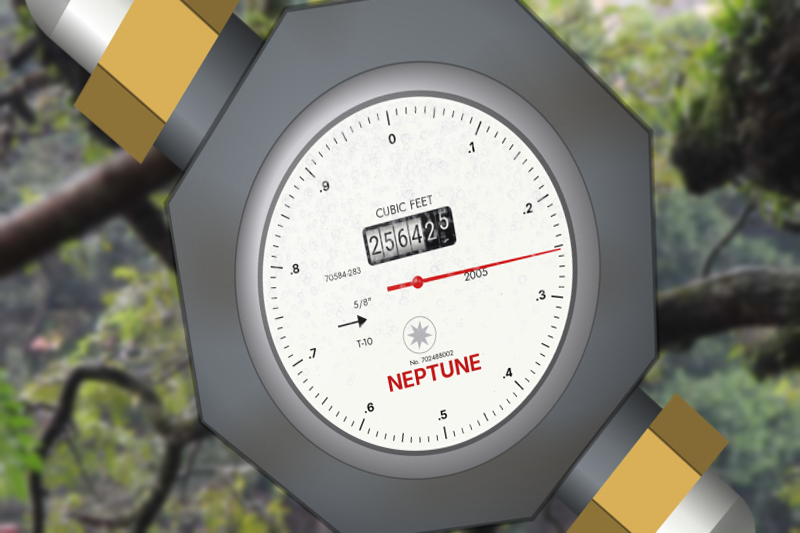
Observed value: {"value": 256425.25, "unit": "ft³"}
